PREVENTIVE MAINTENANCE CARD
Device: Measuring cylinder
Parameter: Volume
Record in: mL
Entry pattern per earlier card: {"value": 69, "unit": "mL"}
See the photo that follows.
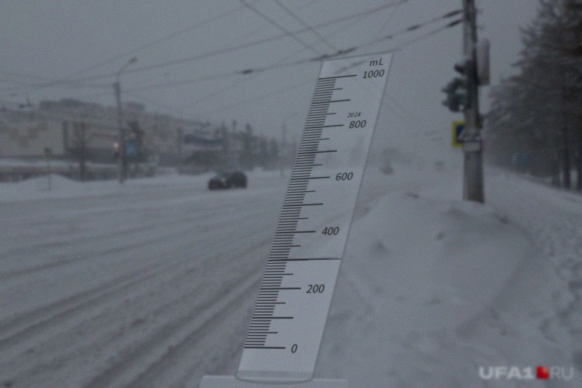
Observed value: {"value": 300, "unit": "mL"}
